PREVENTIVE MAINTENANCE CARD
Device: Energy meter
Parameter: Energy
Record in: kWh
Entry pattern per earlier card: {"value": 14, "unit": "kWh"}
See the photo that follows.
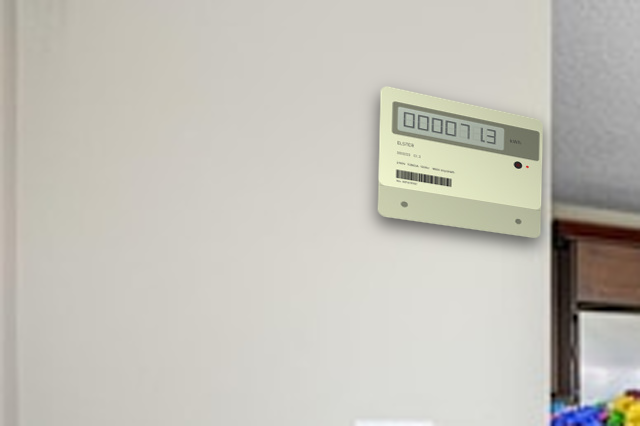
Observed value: {"value": 71.3, "unit": "kWh"}
